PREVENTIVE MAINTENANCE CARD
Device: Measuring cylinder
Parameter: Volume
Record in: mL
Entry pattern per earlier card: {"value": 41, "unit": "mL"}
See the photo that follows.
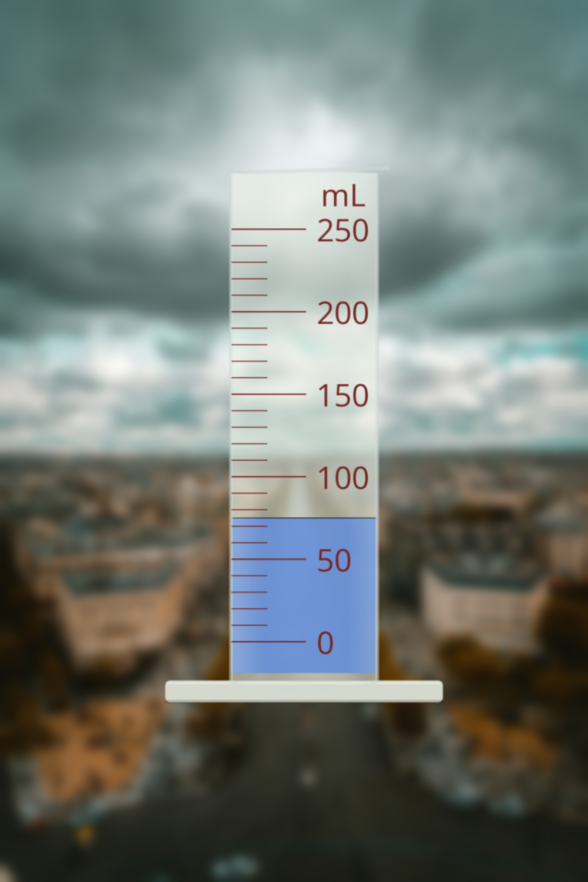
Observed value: {"value": 75, "unit": "mL"}
